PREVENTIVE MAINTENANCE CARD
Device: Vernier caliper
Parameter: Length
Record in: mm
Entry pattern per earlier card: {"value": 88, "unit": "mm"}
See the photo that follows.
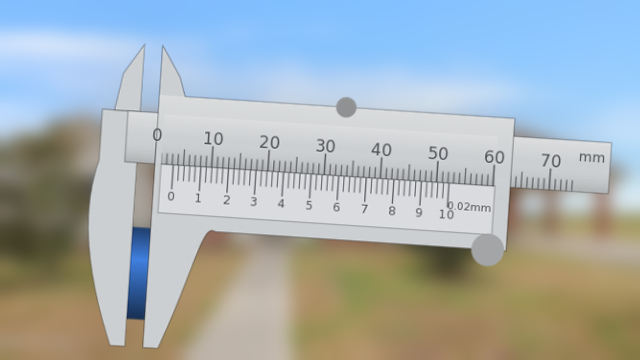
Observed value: {"value": 3.2, "unit": "mm"}
